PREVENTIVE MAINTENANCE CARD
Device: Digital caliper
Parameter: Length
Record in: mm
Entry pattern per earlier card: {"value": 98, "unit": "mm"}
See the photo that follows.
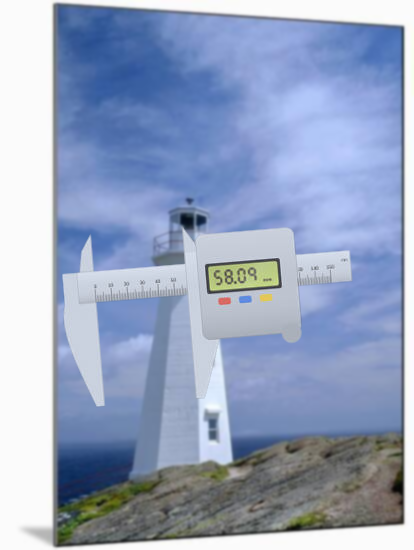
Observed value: {"value": 58.09, "unit": "mm"}
